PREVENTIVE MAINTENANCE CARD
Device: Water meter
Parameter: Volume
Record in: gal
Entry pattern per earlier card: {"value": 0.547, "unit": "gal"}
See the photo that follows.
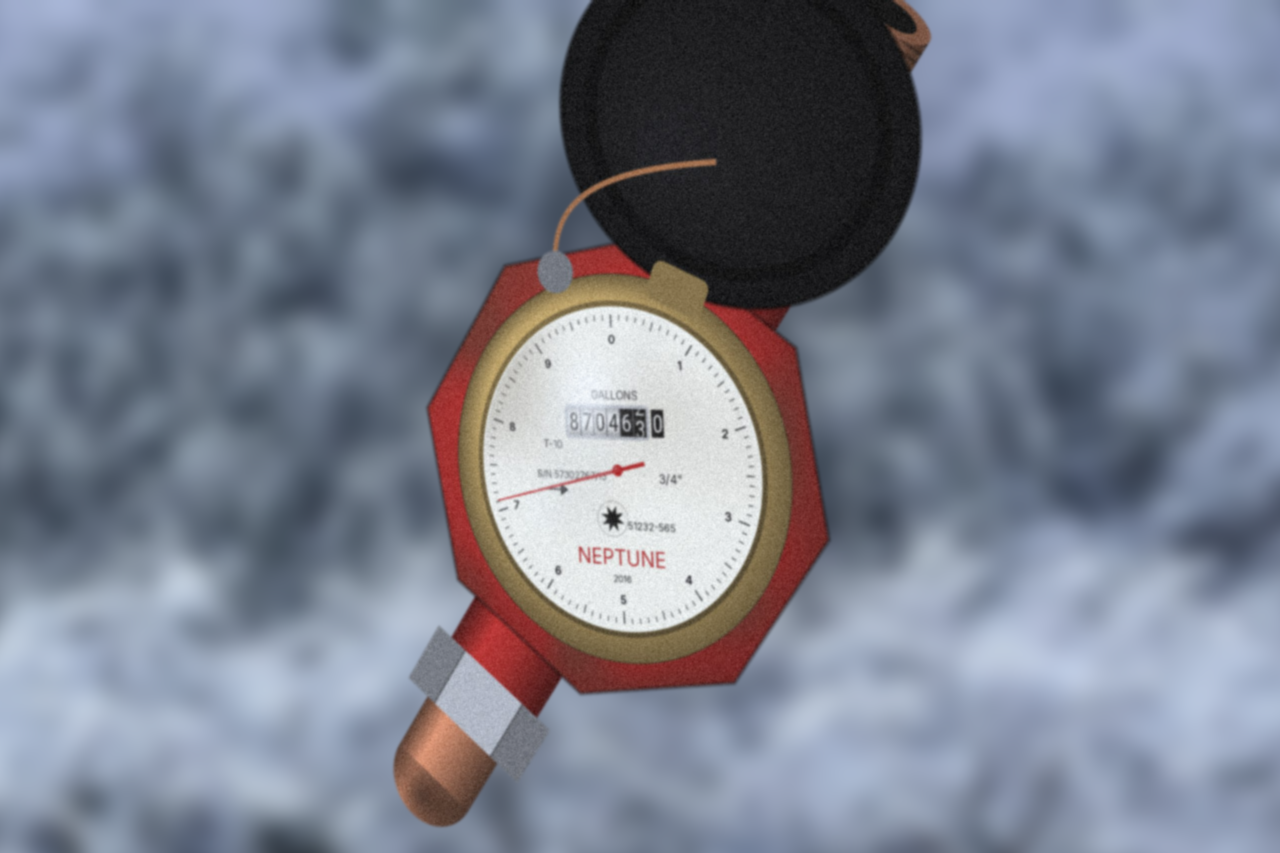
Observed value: {"value": 8704627.1, "unit": "gal"}
